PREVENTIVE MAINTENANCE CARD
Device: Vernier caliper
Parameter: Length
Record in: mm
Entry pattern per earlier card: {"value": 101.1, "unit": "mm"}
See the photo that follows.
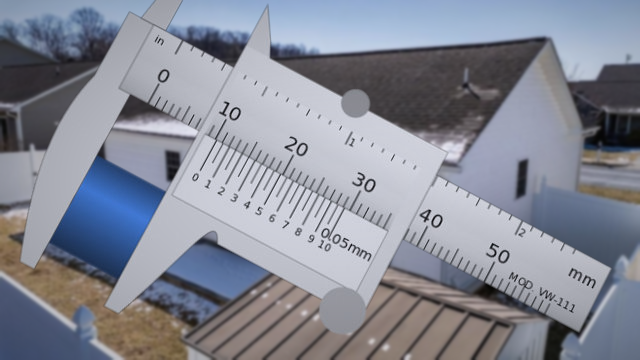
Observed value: {"value": 10.2, "unit": "mm"}
